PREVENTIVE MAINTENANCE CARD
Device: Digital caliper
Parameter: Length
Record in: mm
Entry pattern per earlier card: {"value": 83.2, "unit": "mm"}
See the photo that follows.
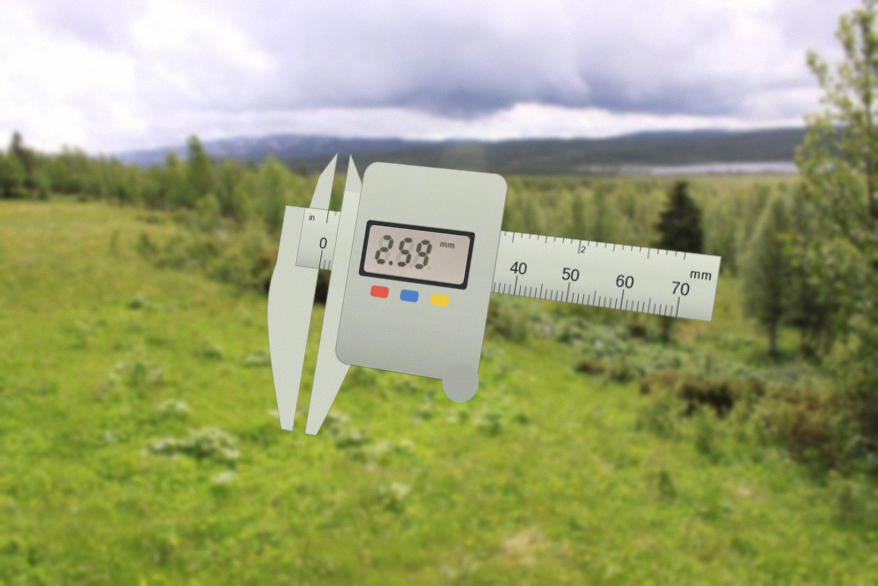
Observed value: {"value": 2.59, "unit": "mm"}
